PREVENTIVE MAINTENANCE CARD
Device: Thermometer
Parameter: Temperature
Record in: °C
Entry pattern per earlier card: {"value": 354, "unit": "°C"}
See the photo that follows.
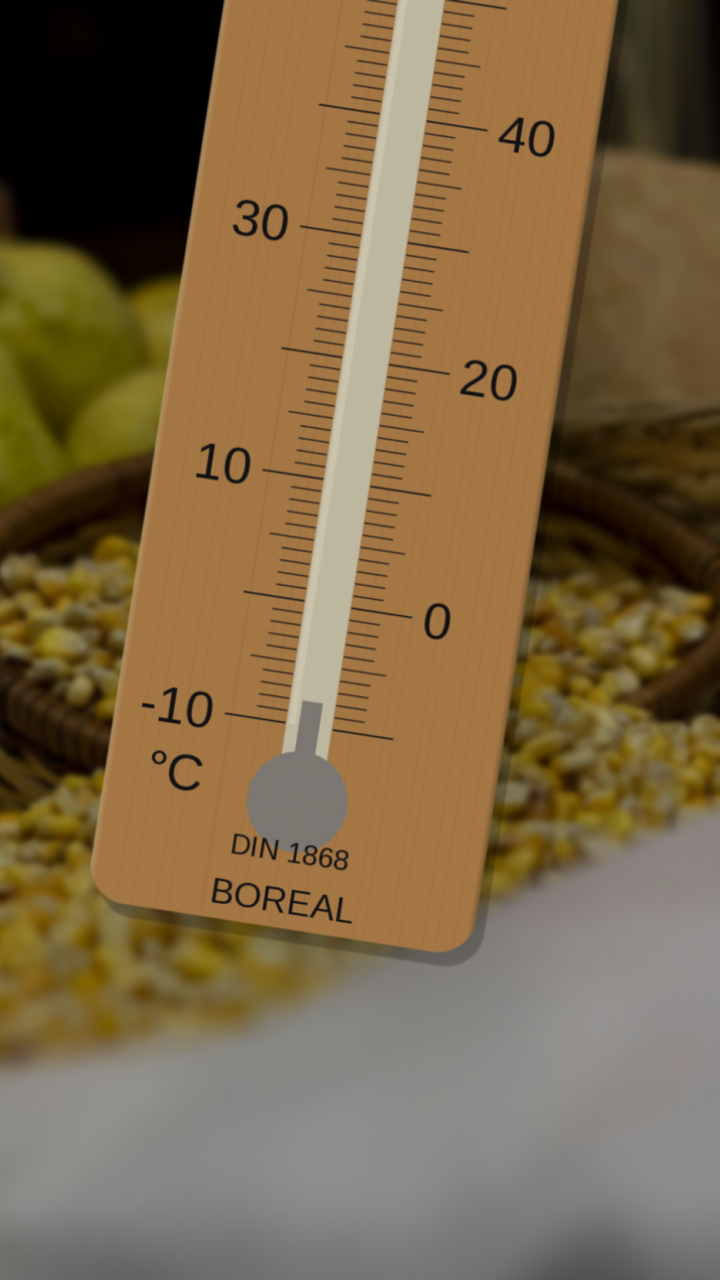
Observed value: {"value": -8, "unit": "°C"}
